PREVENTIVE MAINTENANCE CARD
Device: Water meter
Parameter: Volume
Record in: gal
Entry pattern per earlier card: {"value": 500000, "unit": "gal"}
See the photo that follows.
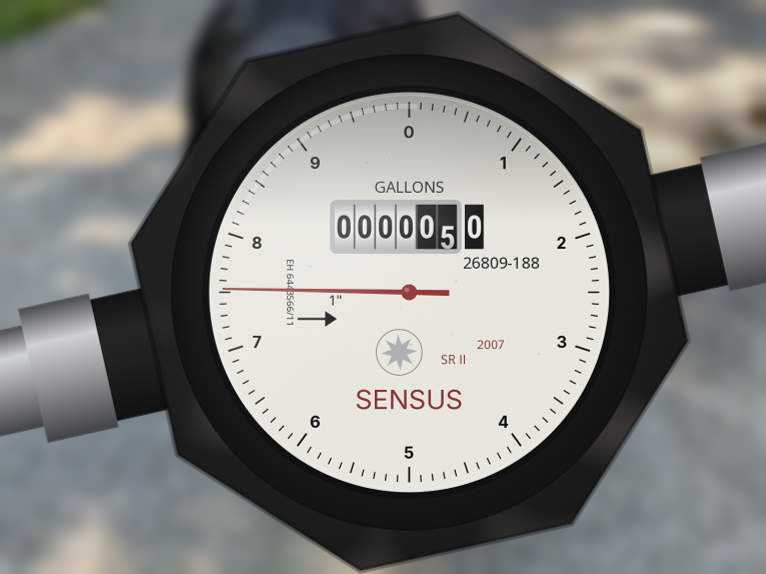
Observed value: {"value": 47.5, "unit": "gal"}
